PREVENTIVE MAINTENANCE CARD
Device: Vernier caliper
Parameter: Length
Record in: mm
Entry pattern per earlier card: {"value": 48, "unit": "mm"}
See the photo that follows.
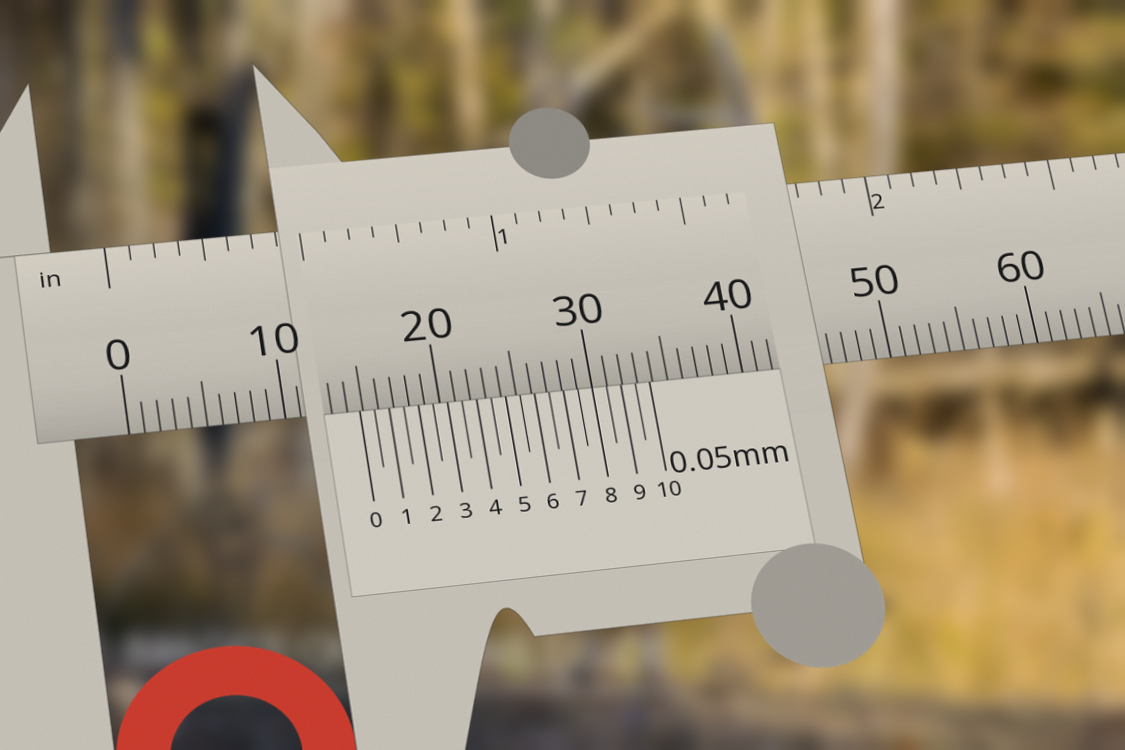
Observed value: {"value": 14.8, "unit": "mm"}
